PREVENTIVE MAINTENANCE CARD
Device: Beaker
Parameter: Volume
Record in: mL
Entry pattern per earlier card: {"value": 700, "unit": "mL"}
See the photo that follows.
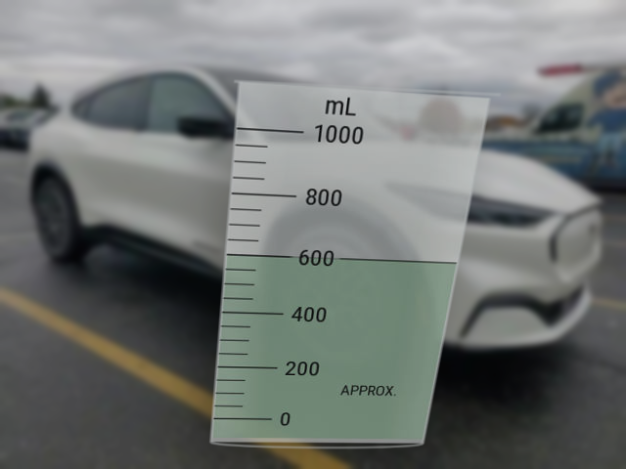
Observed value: {"value": 600, "unit": "mL"}
